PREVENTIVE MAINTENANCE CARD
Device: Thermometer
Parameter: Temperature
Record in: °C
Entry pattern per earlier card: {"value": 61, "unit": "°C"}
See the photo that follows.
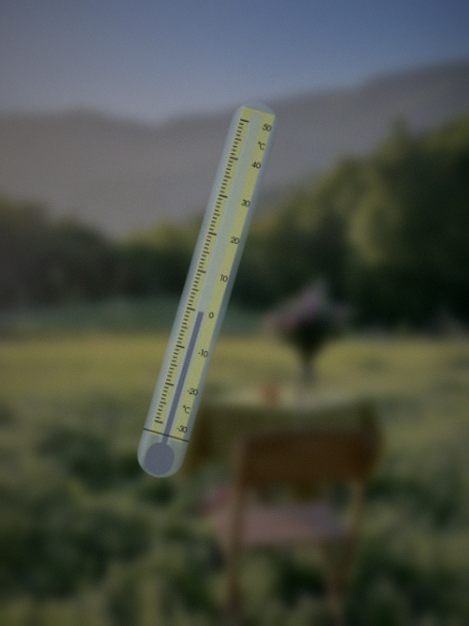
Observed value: {"value": 0, "unit": "°C"}
